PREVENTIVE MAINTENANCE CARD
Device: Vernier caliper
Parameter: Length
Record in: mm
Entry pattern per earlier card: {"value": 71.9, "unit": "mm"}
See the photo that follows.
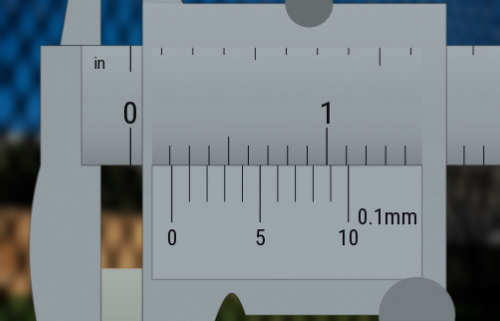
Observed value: {"value": 2.1, "unit": "mm"}
